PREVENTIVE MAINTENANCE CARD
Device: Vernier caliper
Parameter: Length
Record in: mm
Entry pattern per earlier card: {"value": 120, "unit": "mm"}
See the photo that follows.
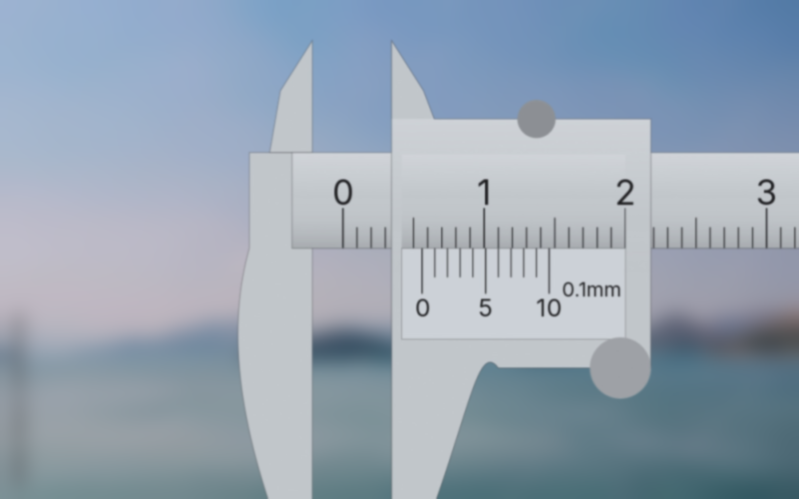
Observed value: {"value": 5.6, "unit": "mm"}
